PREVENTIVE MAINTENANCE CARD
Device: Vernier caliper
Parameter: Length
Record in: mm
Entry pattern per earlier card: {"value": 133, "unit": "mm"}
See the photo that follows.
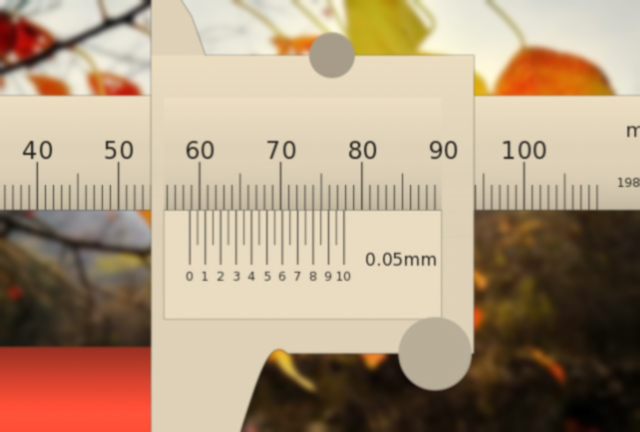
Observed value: {"value": 58.8, "unit": "mm"}
